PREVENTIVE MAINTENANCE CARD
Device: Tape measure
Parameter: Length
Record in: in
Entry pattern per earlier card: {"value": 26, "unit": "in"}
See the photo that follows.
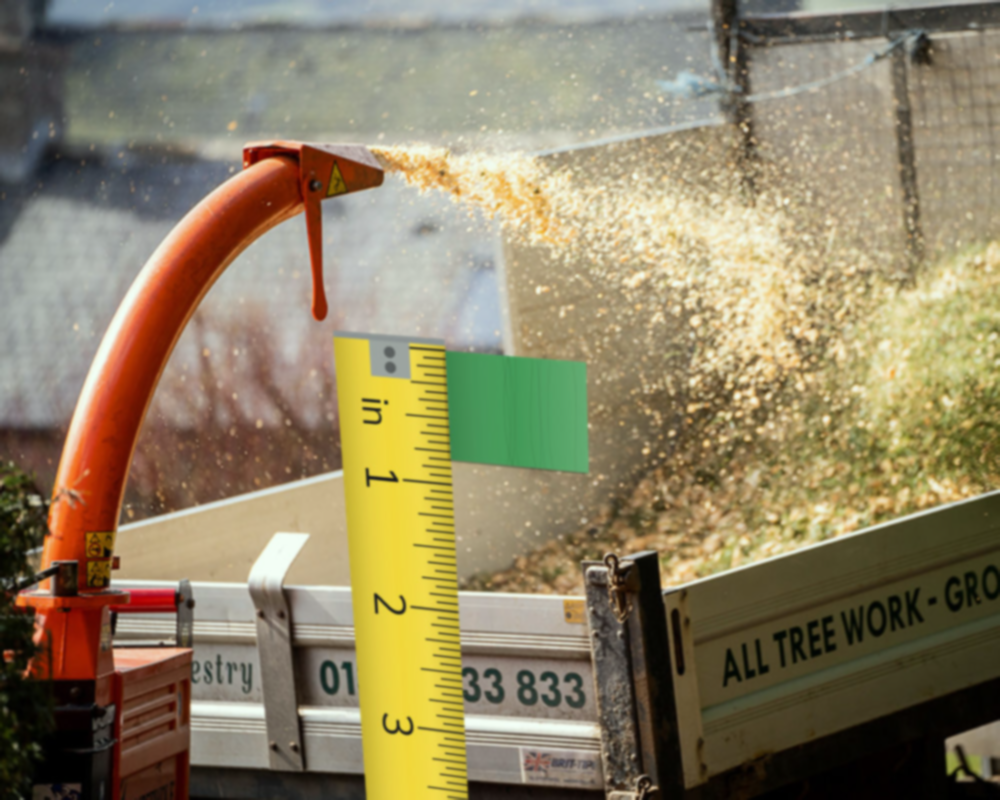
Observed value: {"value": 0.8125, "unit": "in"}
